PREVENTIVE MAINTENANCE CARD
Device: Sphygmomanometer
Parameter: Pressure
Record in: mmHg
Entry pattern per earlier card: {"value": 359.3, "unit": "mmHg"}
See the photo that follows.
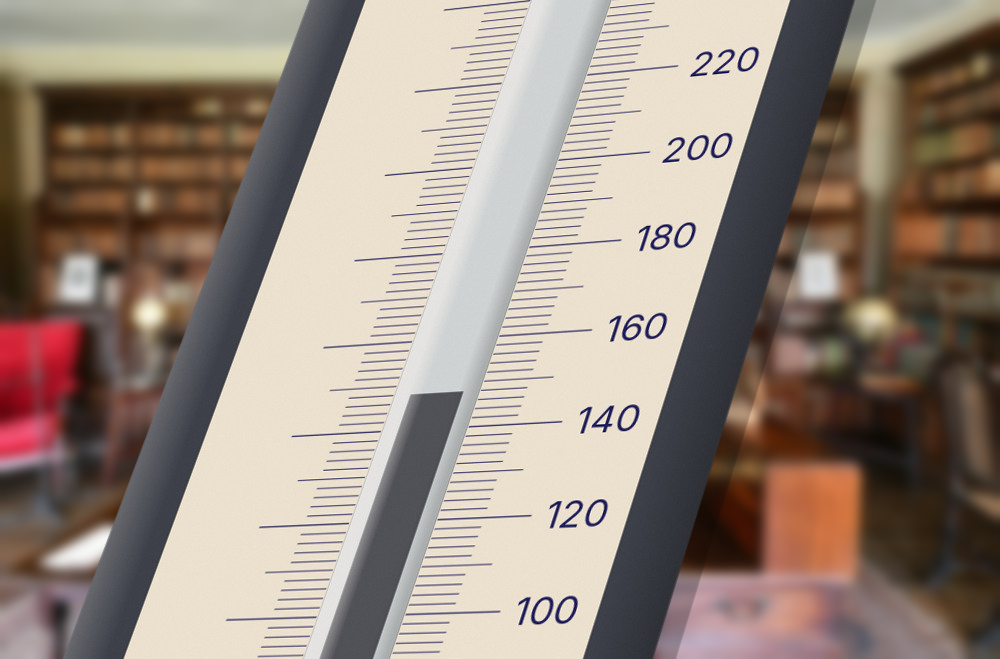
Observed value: {"value": 148, "unit": "mmHg"}
